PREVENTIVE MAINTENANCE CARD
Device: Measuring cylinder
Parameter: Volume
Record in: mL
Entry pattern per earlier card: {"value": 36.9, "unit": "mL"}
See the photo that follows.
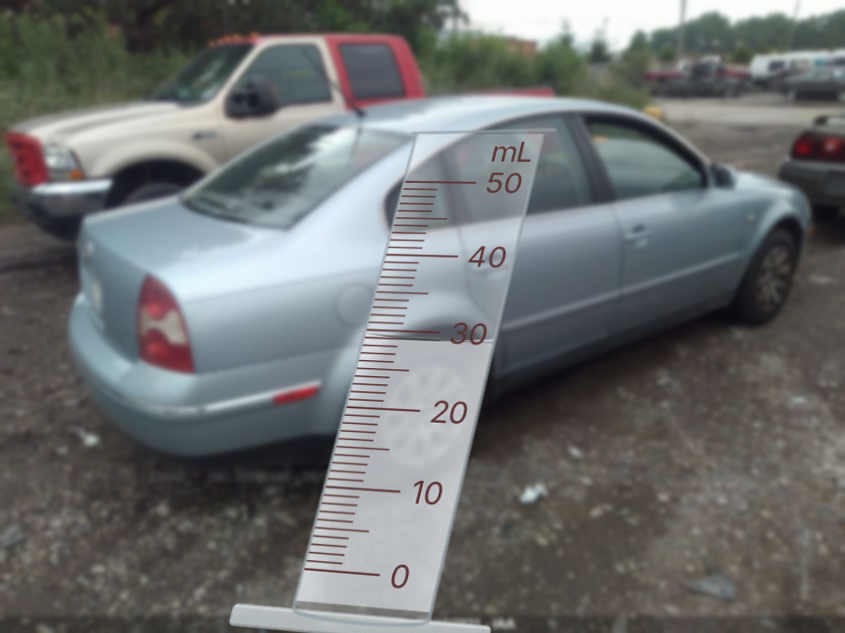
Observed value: {"value": 29, "unit": "mL"}
